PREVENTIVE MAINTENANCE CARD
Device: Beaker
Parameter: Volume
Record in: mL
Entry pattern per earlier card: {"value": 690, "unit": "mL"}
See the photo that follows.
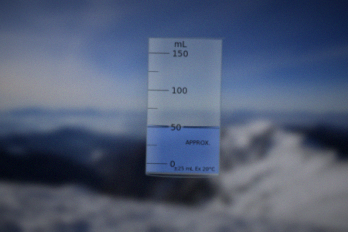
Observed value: {"value": 50, "unit": "mL"}
